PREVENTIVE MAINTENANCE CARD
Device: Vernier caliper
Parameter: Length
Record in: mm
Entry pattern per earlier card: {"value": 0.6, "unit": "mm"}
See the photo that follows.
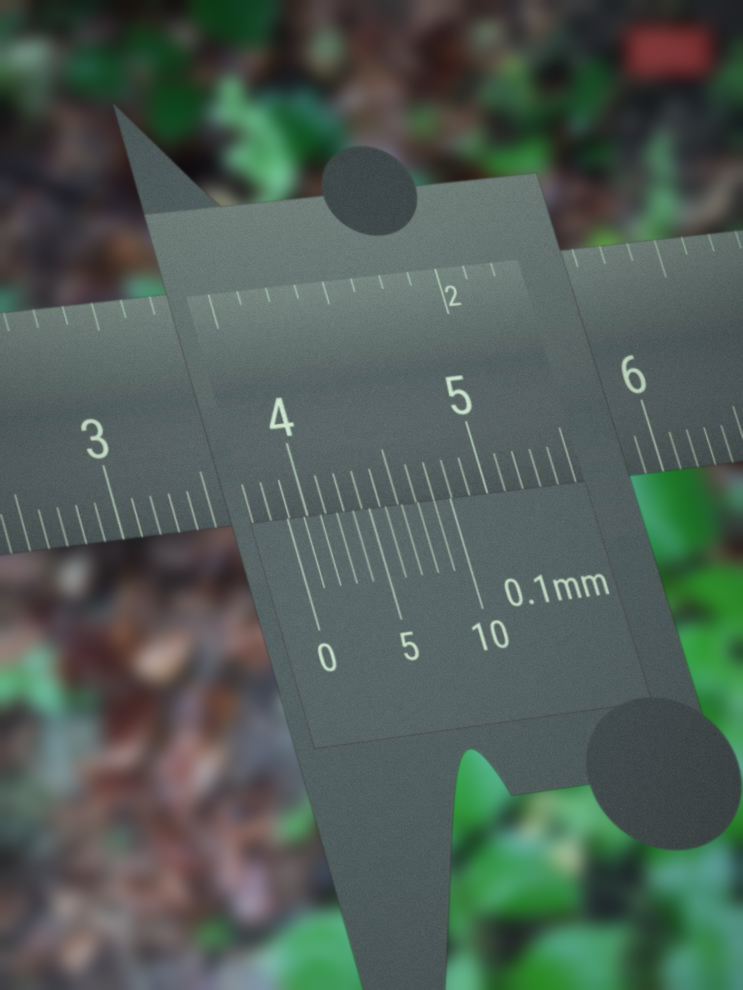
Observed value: {"value": 38.9, "unit": "mm"}
